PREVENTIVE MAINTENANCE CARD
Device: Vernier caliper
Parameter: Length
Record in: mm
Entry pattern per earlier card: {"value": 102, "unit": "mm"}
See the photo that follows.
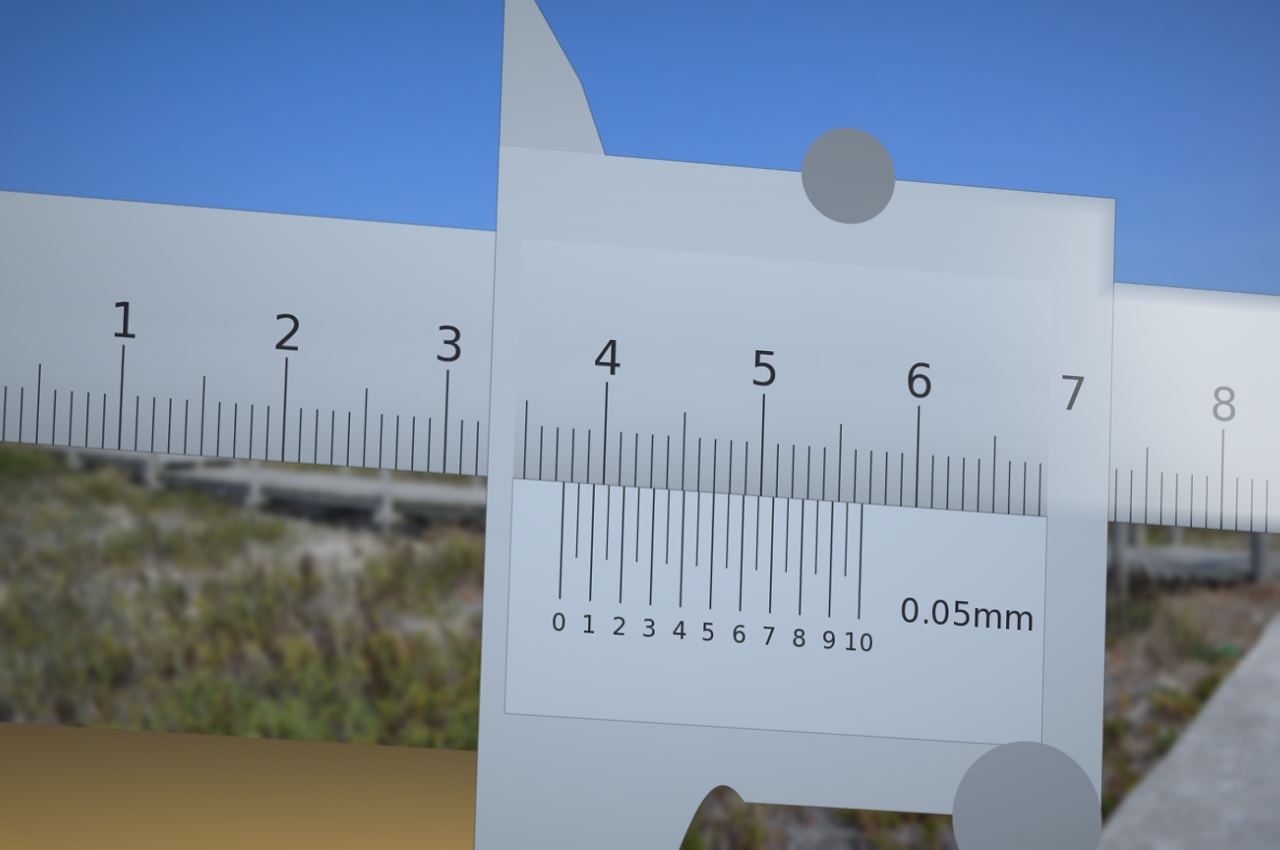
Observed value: {"value": 37.5, "unit": "mm"}
